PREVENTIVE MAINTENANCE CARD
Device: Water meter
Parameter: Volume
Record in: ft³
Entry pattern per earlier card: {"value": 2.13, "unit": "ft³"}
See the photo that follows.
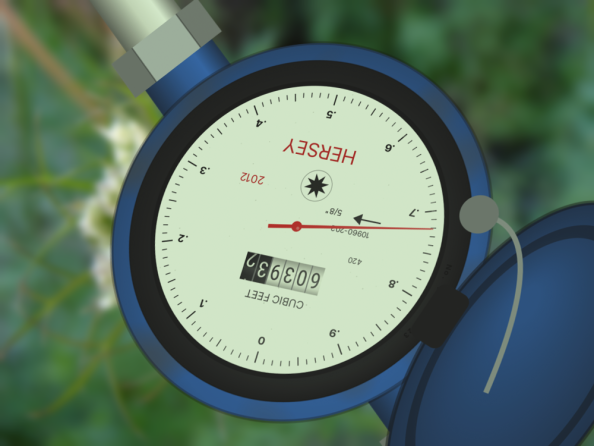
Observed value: {"value": 603931.72, "unit": "ft³"}
